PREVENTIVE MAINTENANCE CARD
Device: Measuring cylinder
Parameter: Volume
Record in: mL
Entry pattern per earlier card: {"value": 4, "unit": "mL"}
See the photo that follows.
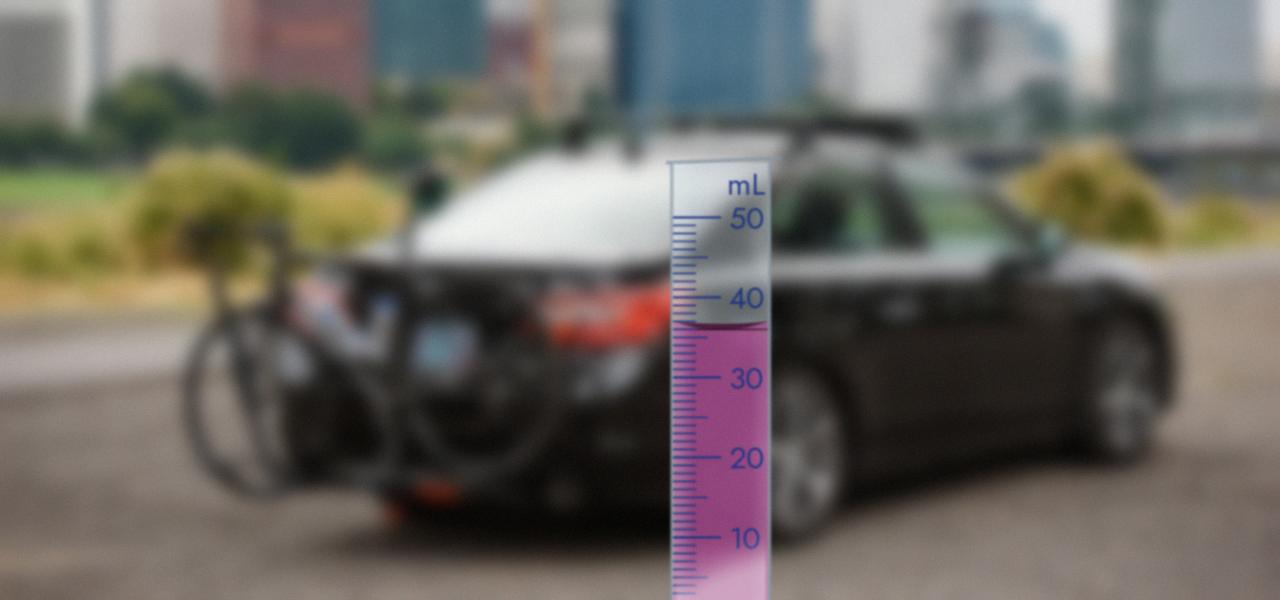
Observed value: {"value": 36, "unit": "mL"}
